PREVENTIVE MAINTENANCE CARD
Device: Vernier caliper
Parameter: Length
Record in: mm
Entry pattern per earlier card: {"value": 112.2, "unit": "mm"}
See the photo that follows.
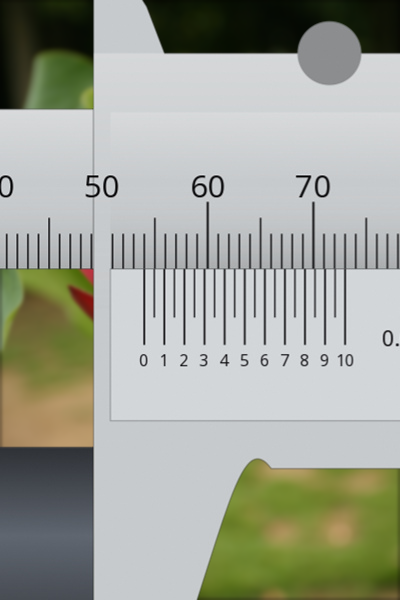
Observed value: {"value": 54.0, "unit": "mm"}
